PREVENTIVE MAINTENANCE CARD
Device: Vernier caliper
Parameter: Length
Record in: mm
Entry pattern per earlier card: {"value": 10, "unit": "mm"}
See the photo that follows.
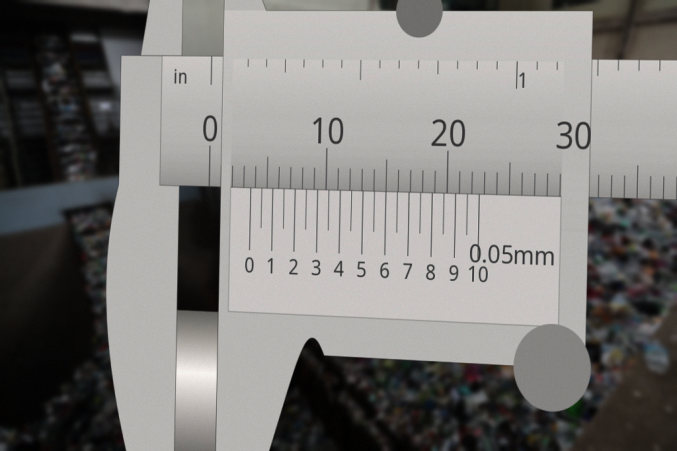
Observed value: {"value": 3.6, "unit": "mm"}
